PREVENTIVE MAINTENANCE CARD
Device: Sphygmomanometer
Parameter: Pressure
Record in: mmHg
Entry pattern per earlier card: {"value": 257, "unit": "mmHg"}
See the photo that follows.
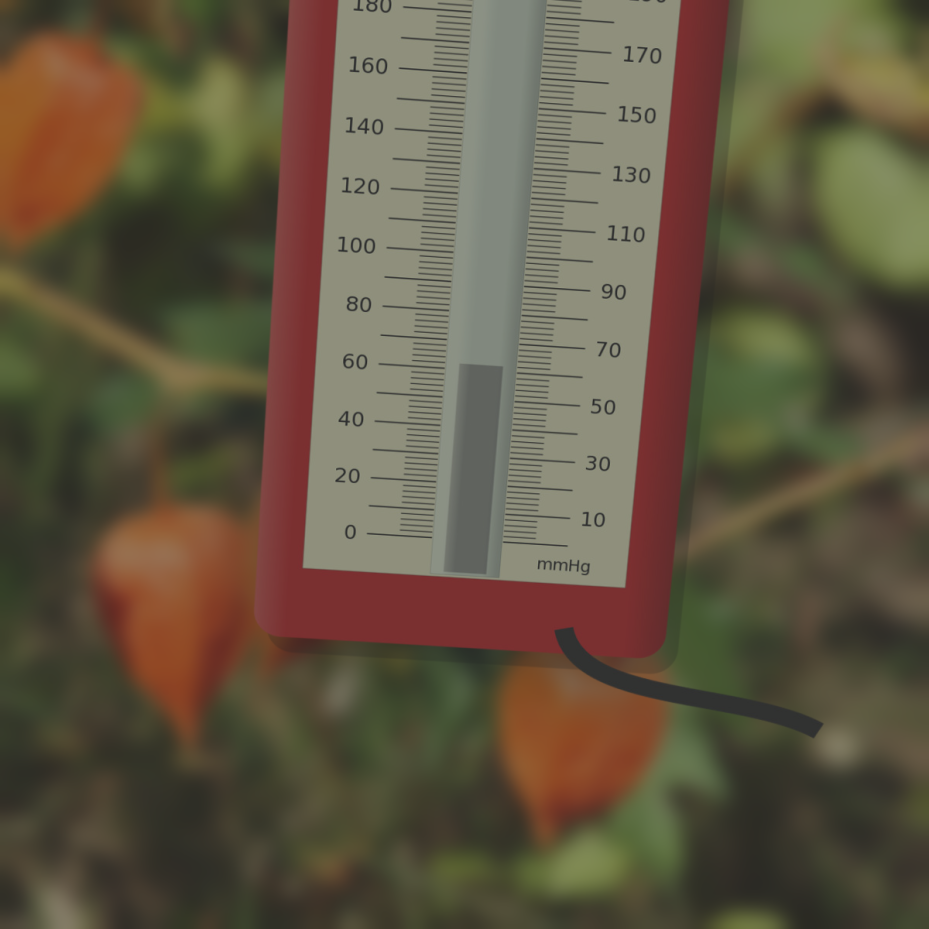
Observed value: {"value": 62, "unit": "mmHg"}
